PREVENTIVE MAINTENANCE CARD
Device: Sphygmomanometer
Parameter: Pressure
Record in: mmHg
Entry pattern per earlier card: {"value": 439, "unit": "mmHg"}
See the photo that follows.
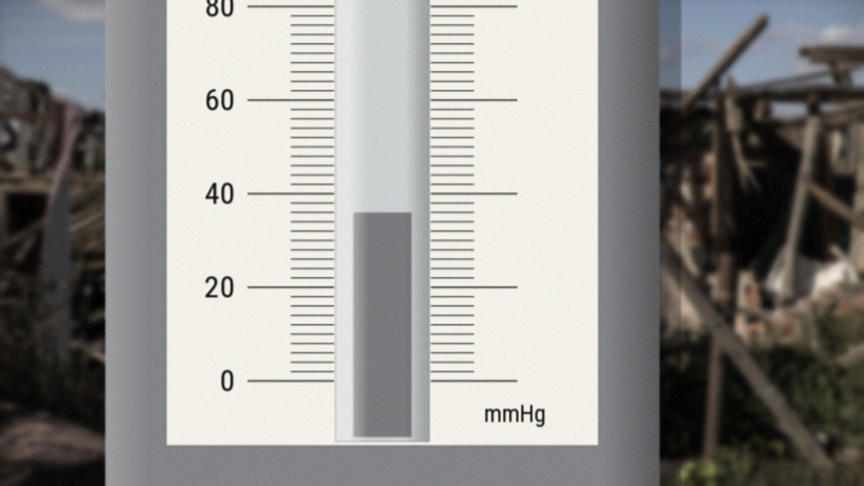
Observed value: {"value": 36, "unit": "mmHg"}
